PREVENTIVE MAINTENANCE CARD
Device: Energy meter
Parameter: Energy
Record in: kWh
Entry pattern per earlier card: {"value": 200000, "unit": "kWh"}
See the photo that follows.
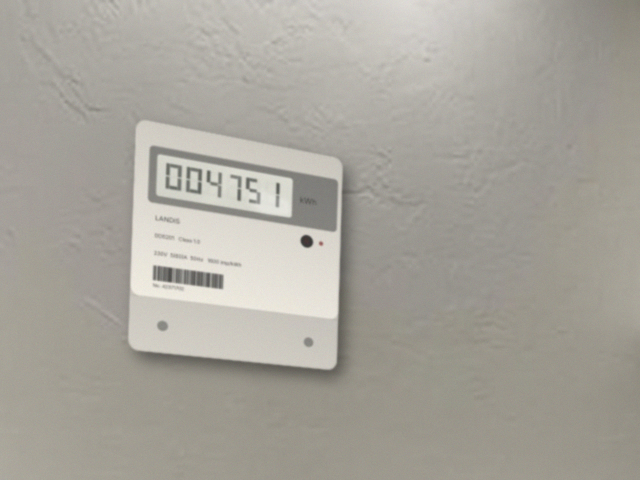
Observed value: {"value": 4751, "unit": "kWh"}
